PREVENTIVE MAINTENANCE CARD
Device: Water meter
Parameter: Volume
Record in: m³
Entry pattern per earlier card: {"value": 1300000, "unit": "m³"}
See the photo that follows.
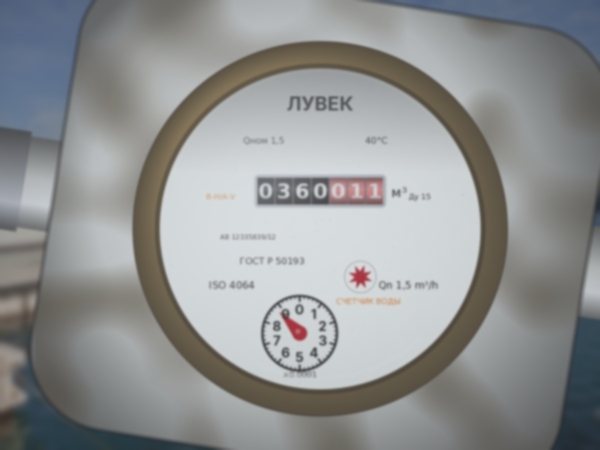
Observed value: {"value": 360.0118, "unit": "m³"}
